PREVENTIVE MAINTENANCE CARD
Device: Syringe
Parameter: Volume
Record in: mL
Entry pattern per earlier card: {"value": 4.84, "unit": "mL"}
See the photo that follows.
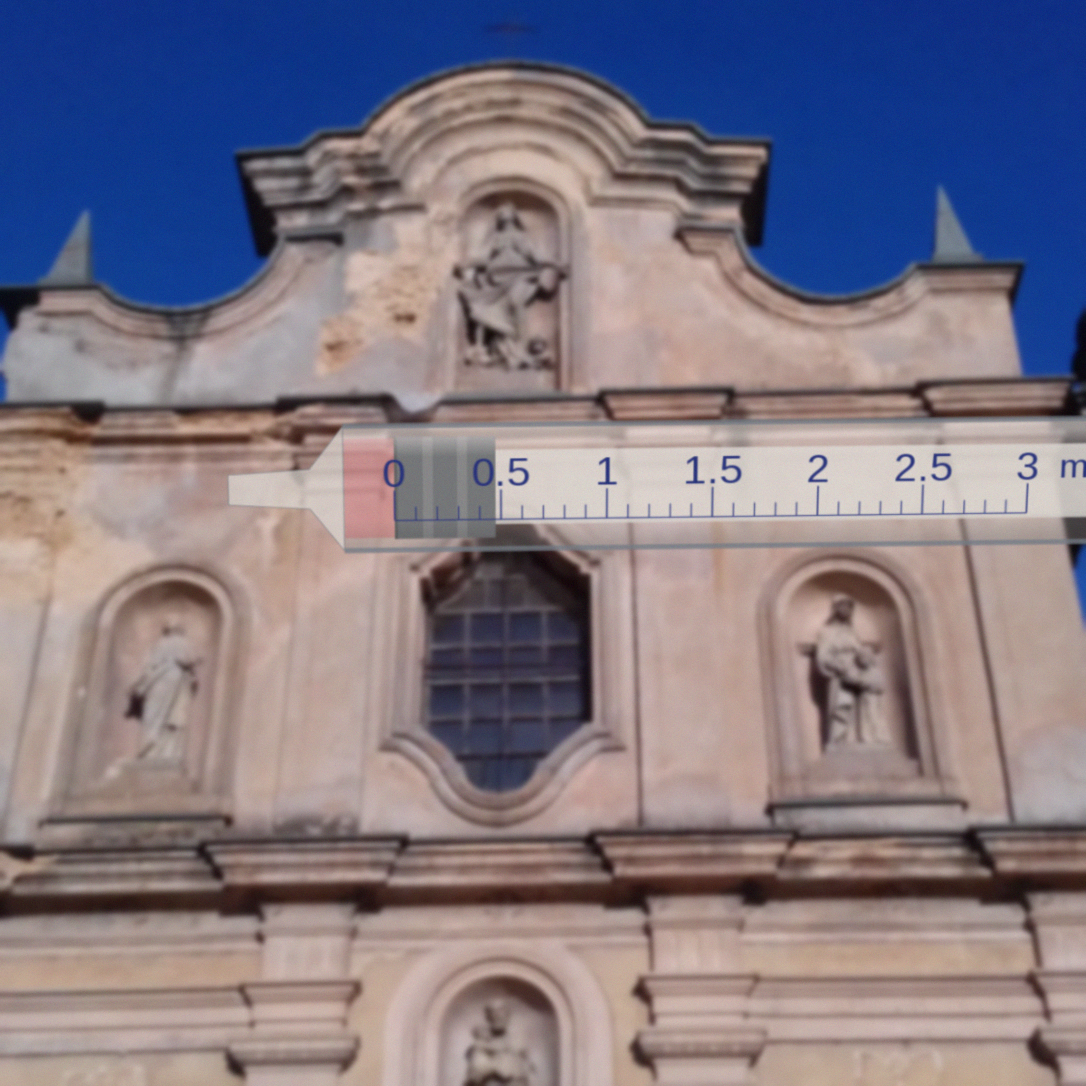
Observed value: {"value": 0, "unit": "mL"}
